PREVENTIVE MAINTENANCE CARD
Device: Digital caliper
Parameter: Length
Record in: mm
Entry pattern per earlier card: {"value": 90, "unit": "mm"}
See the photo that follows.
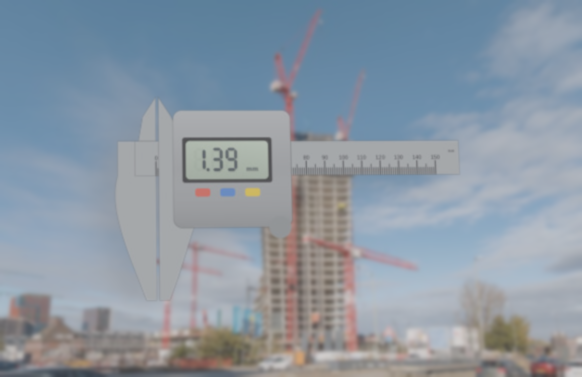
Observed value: {"value": 1.39, "unit": "mm"}
